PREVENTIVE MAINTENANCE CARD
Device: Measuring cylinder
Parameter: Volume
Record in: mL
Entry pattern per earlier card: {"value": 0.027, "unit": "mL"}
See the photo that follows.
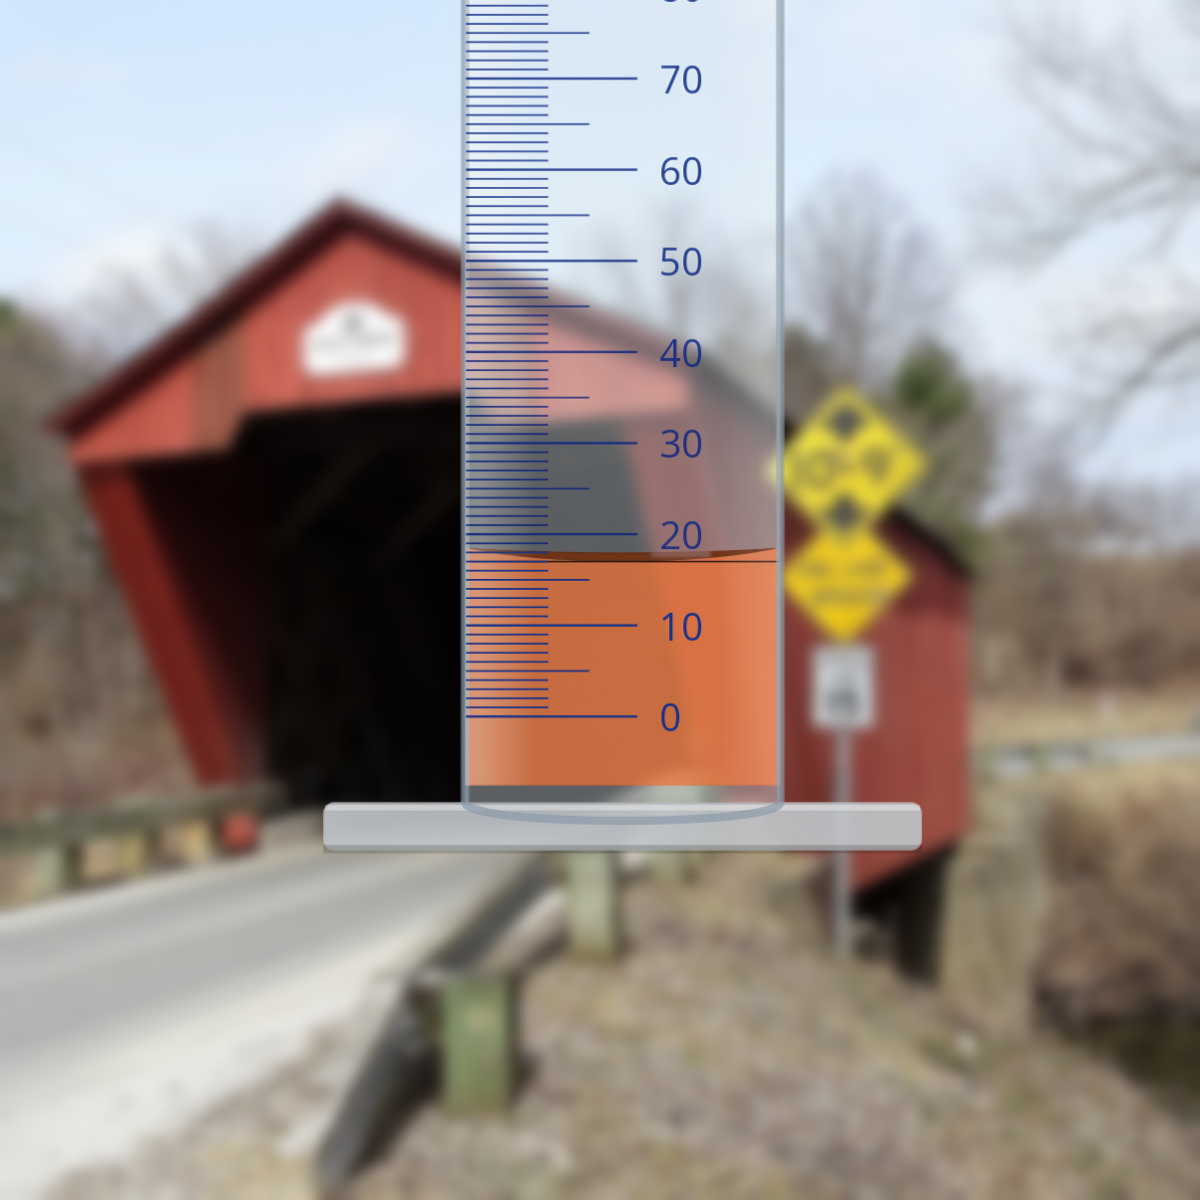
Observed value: {"value": 17, "unit": "mL"}
